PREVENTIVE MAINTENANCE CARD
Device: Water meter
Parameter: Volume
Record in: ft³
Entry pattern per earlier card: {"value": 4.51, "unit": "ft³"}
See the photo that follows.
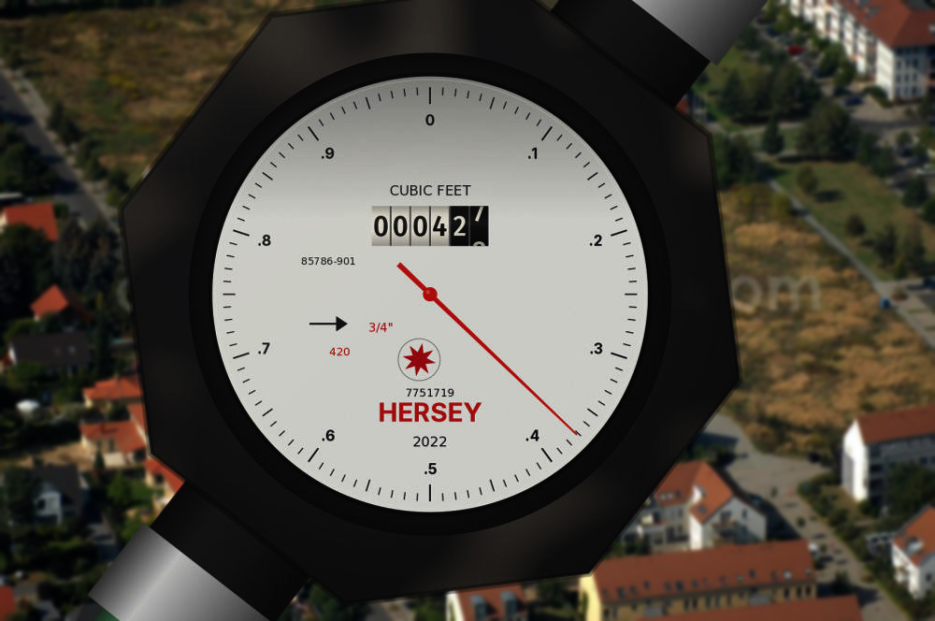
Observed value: {"value": 427.37, "unit": "ft³"}
